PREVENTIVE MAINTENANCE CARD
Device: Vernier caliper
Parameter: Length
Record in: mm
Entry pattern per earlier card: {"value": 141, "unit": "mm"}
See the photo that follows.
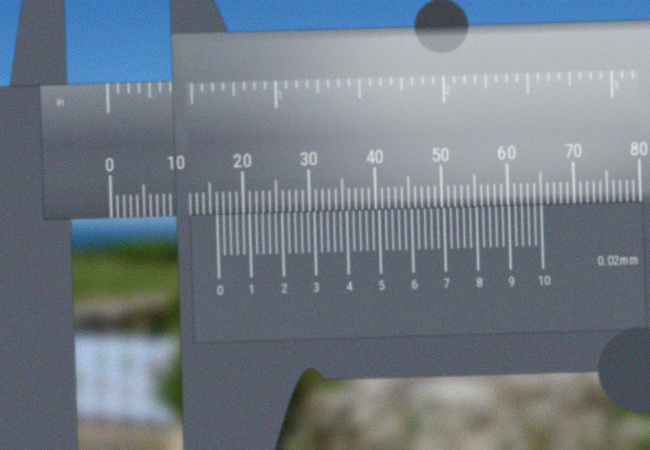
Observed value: {"value": 16.0, "unit": "mm"}
